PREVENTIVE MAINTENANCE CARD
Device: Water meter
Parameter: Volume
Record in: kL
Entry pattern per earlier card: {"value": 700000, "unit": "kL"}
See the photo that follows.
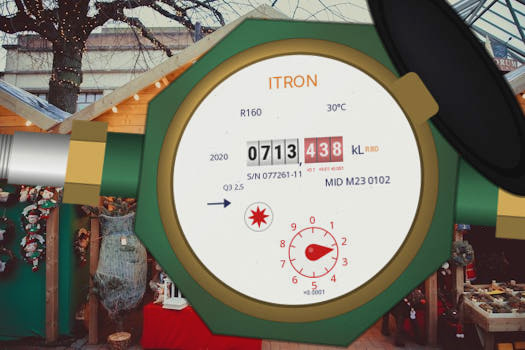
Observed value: {"value": 713.4382, "unit": "kL"}
